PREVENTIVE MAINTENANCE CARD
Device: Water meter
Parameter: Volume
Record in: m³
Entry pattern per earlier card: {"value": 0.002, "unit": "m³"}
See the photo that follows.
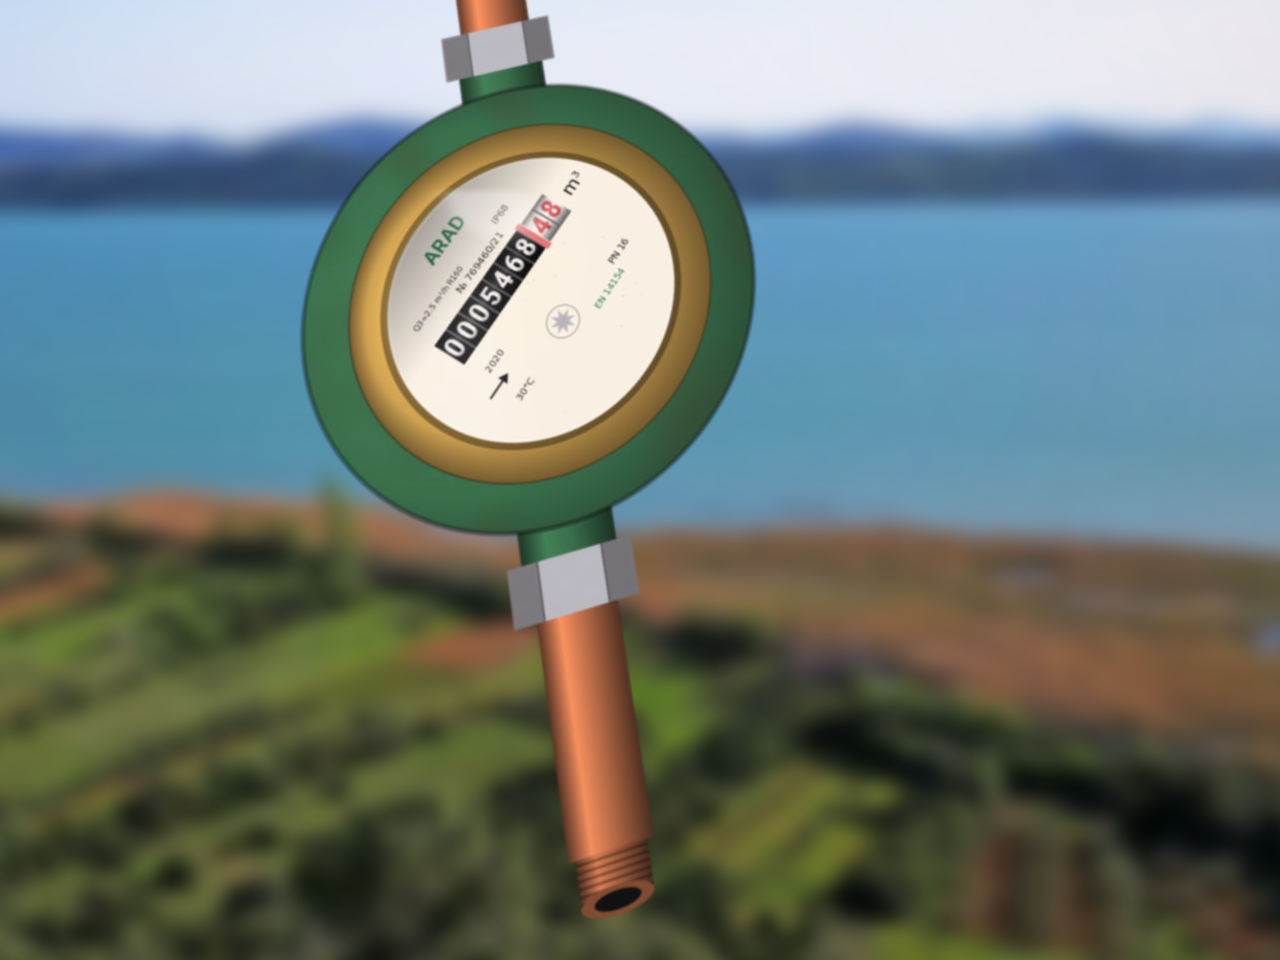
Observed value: {"value": 5468.48, "unit": "m³"}
